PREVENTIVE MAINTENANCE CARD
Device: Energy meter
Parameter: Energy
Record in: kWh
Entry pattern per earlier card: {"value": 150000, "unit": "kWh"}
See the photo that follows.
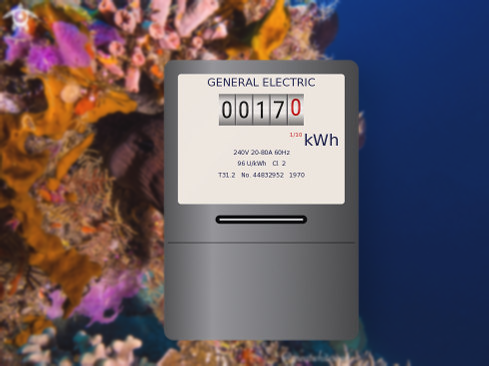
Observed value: {"value": 17.0, "unit": "kWh"}
